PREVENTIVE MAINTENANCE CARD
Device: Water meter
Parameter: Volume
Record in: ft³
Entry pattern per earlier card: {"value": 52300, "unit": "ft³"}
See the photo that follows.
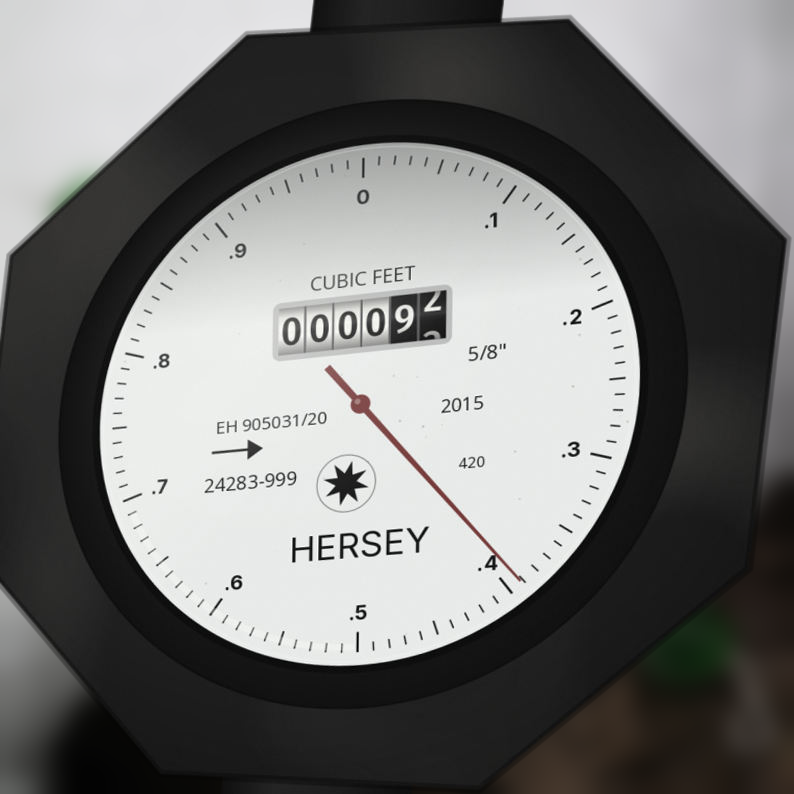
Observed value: {"value": 92.39, "unit": "ft³"}
